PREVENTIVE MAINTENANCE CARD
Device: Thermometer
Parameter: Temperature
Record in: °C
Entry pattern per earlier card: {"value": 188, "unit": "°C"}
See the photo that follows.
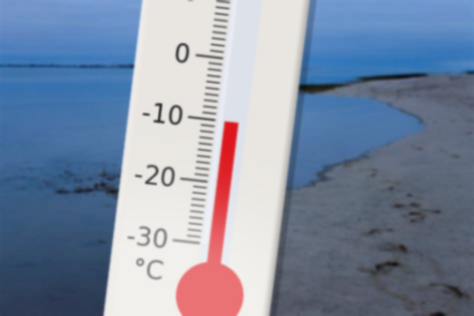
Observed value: {"value": -10, "unit": "°C"}
